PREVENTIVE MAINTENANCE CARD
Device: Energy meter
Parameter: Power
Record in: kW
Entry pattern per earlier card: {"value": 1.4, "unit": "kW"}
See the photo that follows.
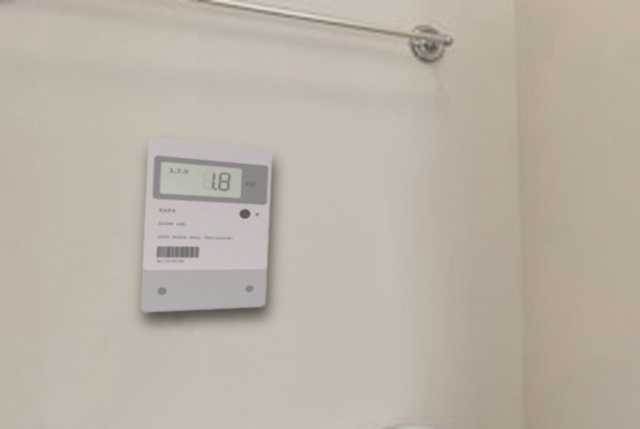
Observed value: {"value": 1.8, "unit": "kW"}
